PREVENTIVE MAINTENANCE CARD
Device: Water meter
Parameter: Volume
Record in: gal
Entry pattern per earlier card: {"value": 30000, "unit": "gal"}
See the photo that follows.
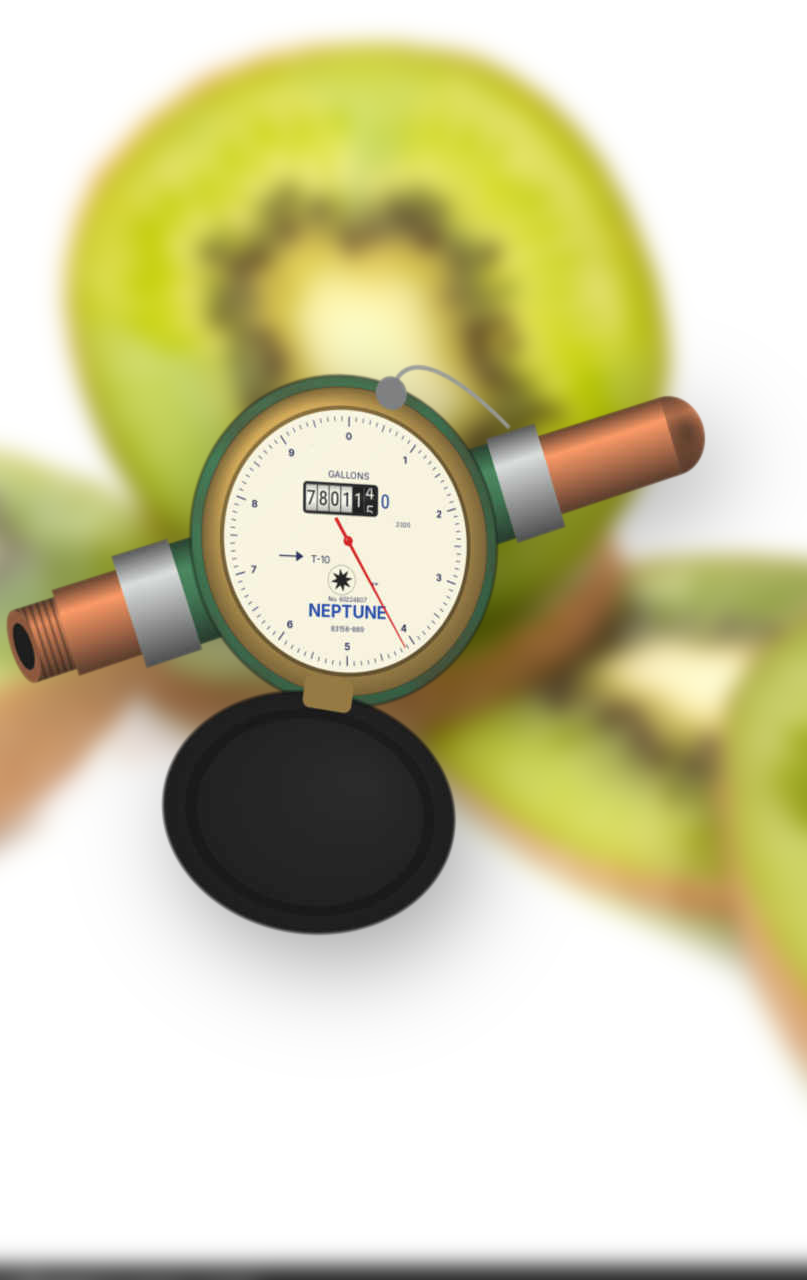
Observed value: {"value": 7801144.1, "unit": "gal"}
